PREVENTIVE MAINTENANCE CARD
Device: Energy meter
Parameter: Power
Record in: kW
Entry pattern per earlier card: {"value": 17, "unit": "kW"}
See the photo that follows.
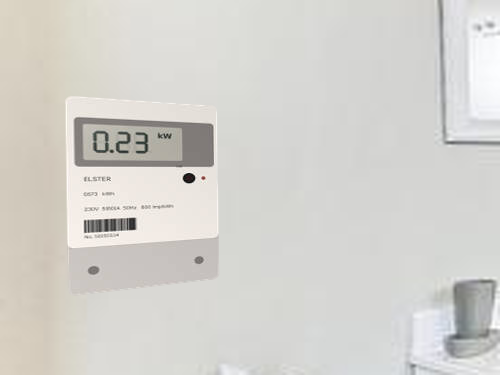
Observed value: {"value": 0.23, "unit": "kW"}
